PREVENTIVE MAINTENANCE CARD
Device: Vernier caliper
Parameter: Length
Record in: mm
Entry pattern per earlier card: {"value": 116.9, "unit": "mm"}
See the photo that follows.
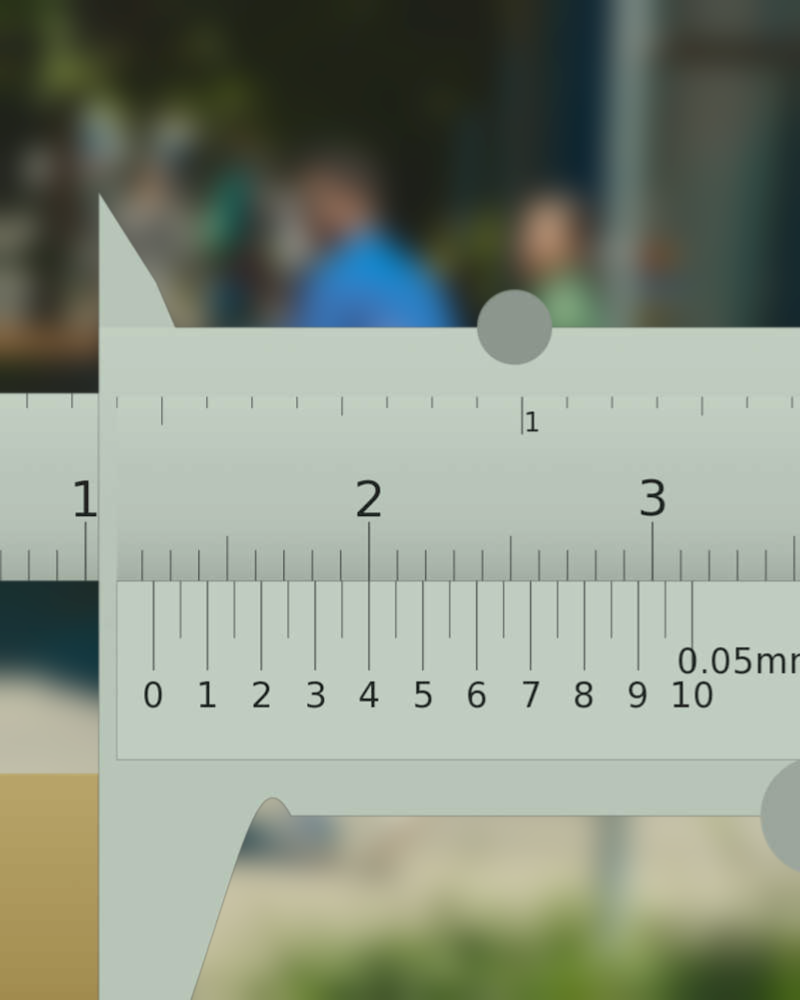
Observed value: {"value": 12.40, "unit": "mm"}
